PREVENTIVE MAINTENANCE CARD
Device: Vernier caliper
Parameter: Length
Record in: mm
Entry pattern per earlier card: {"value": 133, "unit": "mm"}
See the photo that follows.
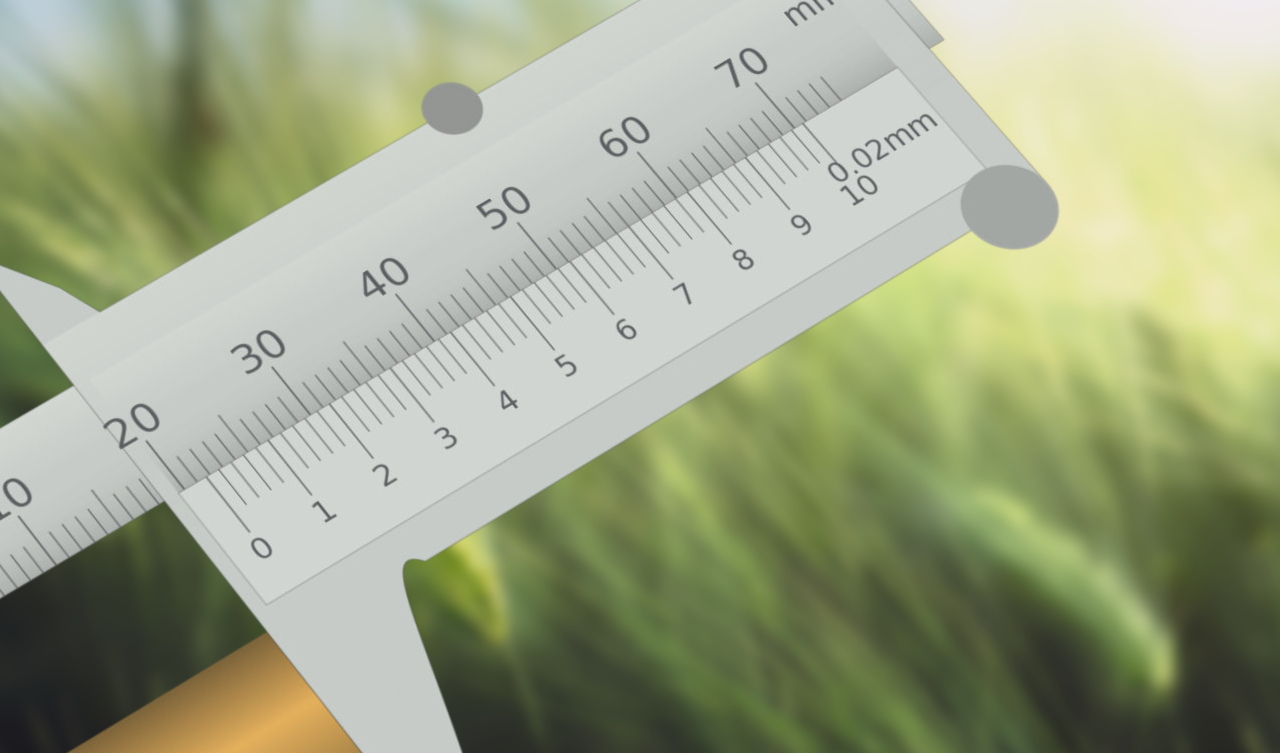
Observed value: {"value": 21.7, "unit": "mm"}
